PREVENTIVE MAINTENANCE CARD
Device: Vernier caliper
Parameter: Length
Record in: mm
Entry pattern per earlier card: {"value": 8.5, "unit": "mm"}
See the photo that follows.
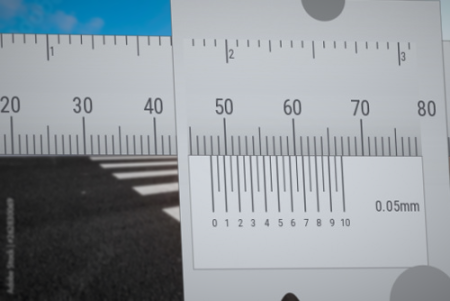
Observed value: {"value": 47.8, "unit": "mm"}
